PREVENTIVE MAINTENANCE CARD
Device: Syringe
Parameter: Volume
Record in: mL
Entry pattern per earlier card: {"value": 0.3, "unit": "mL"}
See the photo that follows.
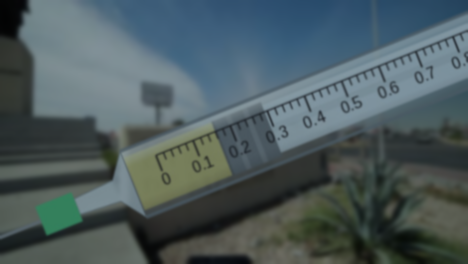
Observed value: {"value": 0.16, "unit": "mL"}
